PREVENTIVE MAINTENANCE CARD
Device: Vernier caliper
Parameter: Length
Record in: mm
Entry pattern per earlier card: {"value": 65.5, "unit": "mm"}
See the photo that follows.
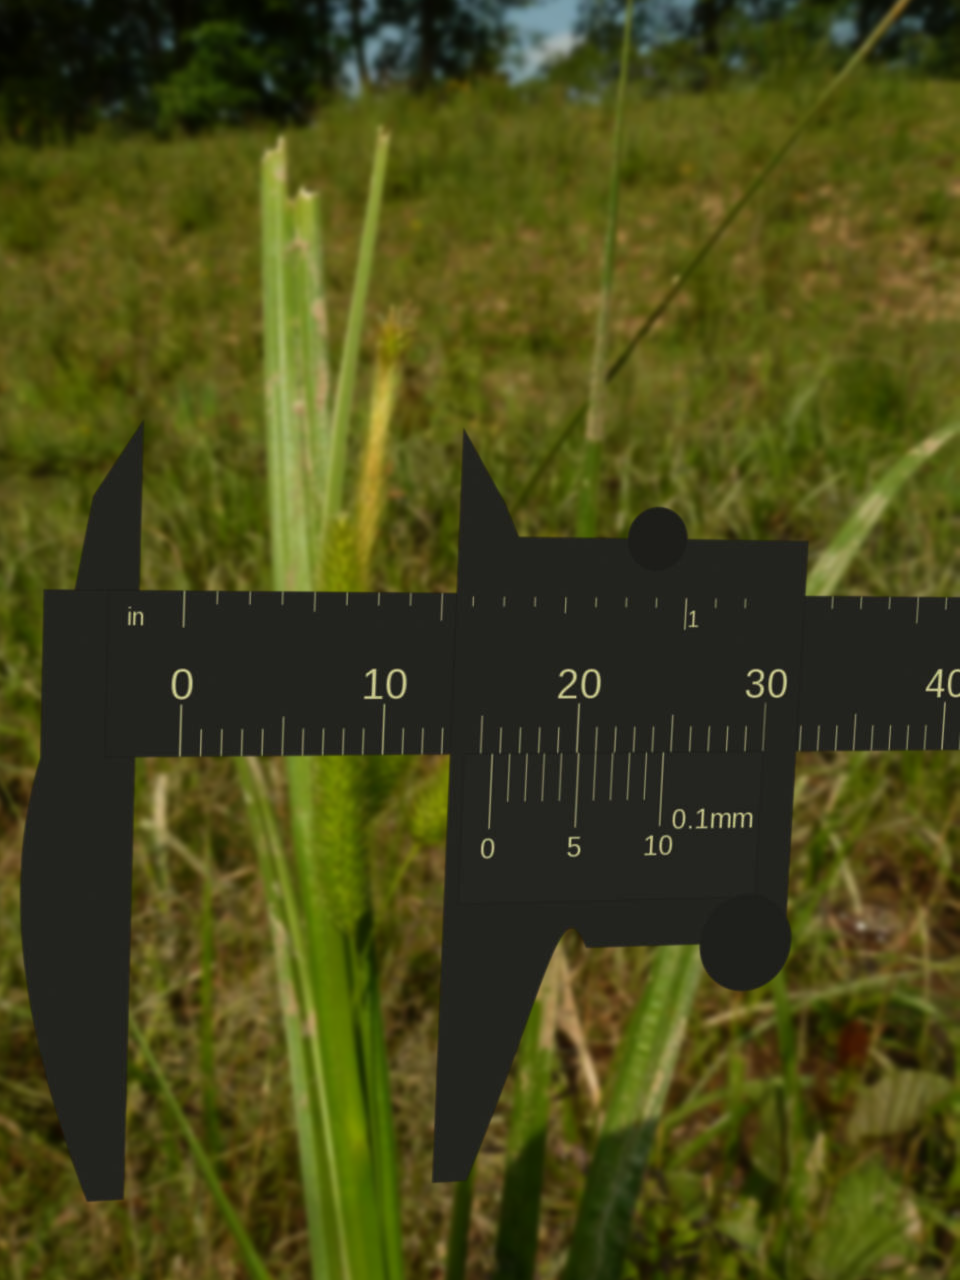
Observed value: {"value": 15.6, "unit": "mm"}
